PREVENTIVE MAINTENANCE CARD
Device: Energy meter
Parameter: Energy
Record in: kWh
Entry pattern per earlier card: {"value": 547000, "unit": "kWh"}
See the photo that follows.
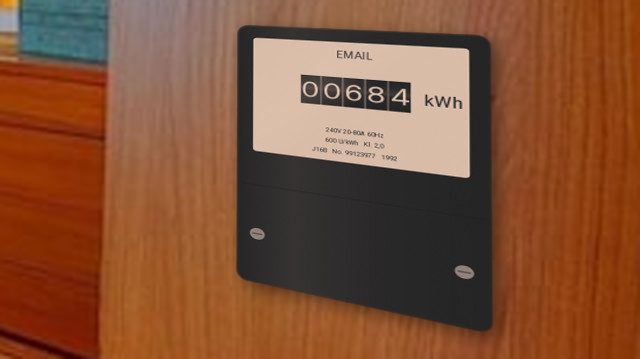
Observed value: {"value": 684, "unit": "kWh"}
